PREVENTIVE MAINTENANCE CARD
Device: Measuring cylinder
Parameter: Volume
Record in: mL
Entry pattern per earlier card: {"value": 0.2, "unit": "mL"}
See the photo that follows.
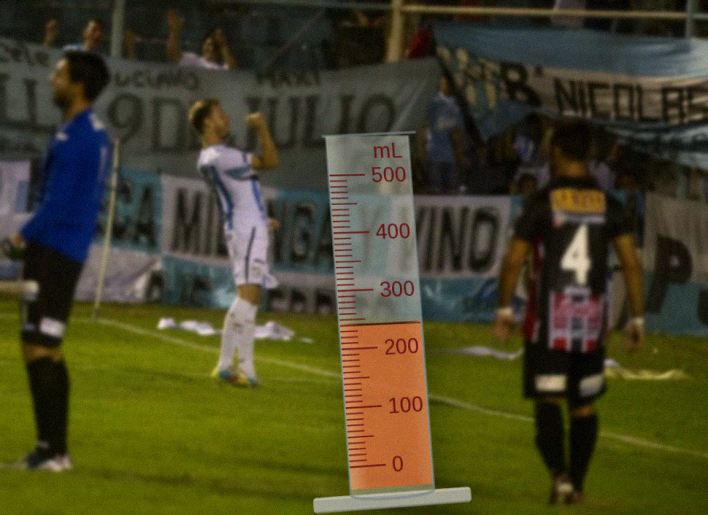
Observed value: {"value": 240, "unit": "mL"}
